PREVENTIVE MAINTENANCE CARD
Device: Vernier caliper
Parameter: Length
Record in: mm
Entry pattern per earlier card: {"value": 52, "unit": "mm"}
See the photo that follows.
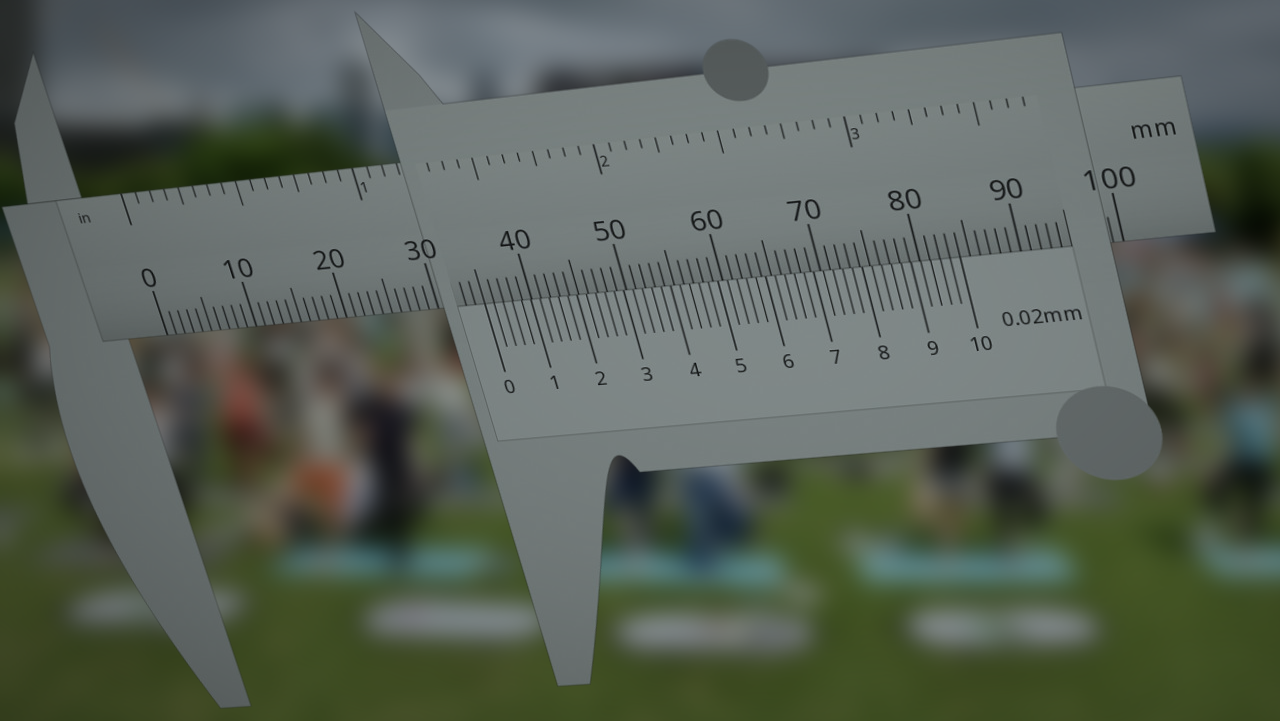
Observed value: {"value": 35.0, "unit": "mm"}
